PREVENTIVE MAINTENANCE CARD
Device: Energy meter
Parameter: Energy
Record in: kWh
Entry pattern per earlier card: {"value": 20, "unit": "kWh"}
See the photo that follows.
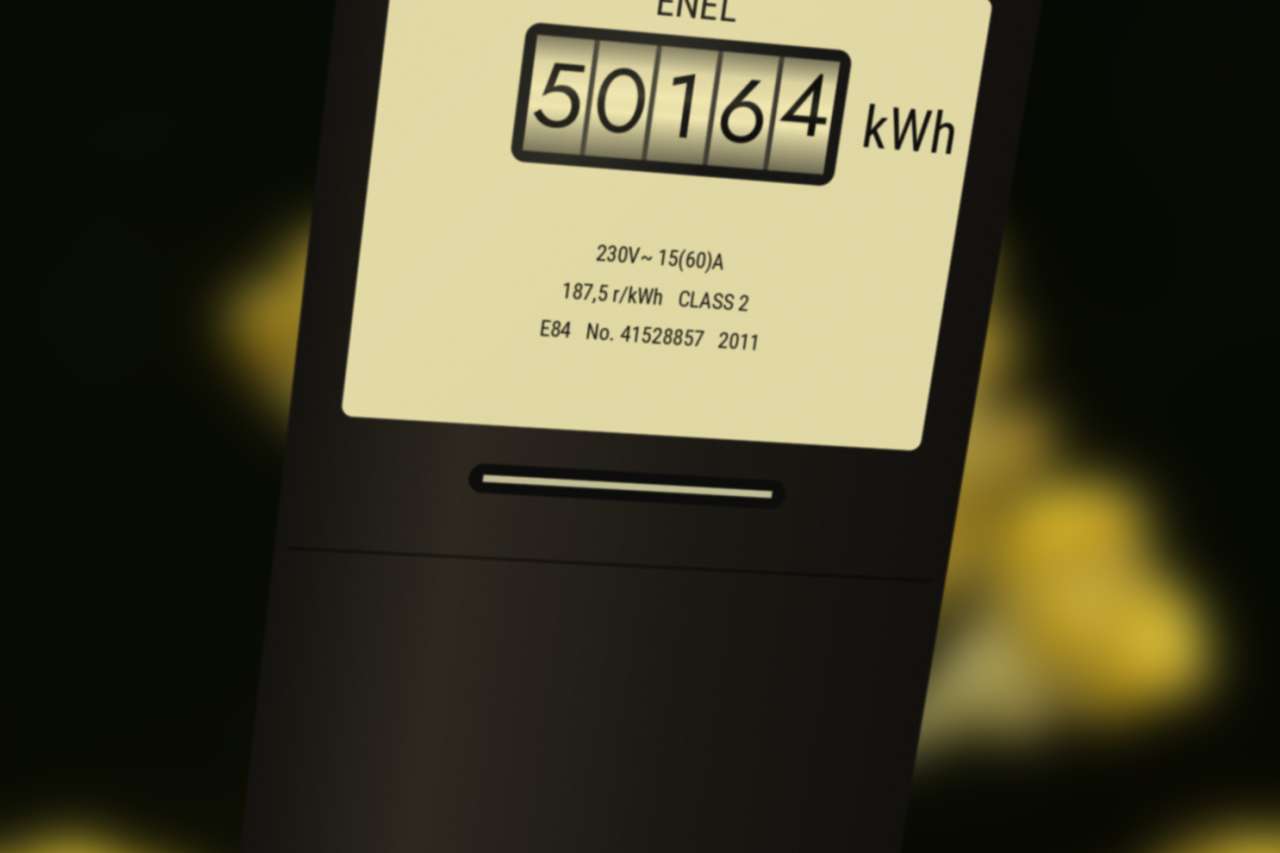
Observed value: {"value": 50164, "unit": "kWh"}
